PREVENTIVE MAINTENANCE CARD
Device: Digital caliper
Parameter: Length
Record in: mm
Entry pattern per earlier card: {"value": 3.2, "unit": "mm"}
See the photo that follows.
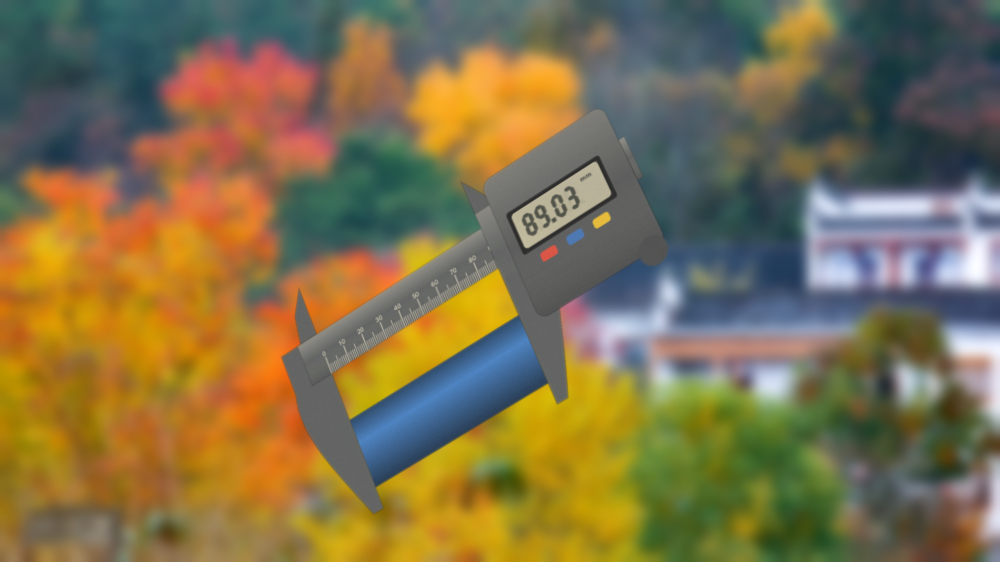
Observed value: {"value": 89.03, "unit": "mm"}
